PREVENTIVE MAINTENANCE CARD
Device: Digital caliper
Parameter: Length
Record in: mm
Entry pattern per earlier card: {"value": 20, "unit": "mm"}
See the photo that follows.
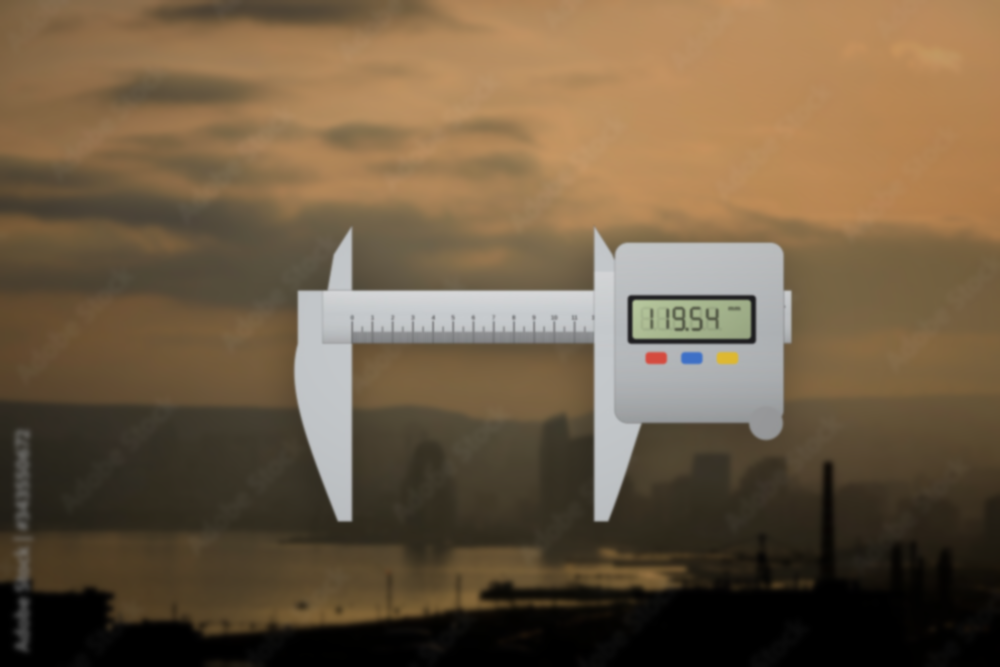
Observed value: {"value": 119.54, "unit": "mm"}
